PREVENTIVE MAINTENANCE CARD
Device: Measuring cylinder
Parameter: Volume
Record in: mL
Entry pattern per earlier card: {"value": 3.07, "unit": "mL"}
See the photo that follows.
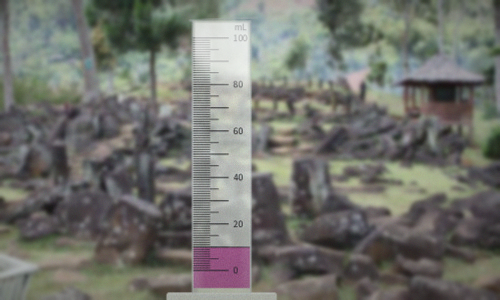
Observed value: {"value": 10, "unit": "mL"}
